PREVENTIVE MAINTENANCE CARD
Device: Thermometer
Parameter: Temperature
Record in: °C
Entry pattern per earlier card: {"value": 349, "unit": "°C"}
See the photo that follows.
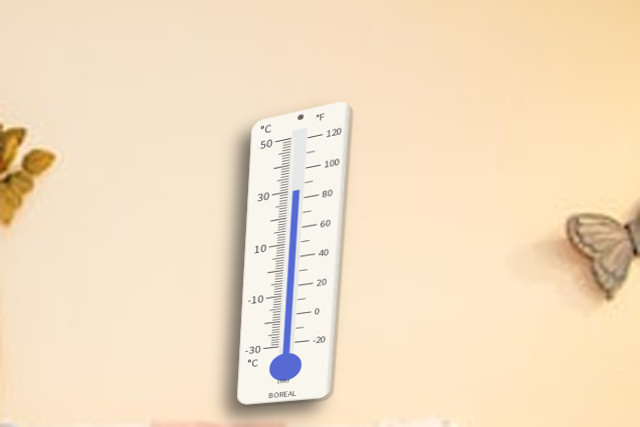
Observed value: {"value": 30, "unit": "°C"}
